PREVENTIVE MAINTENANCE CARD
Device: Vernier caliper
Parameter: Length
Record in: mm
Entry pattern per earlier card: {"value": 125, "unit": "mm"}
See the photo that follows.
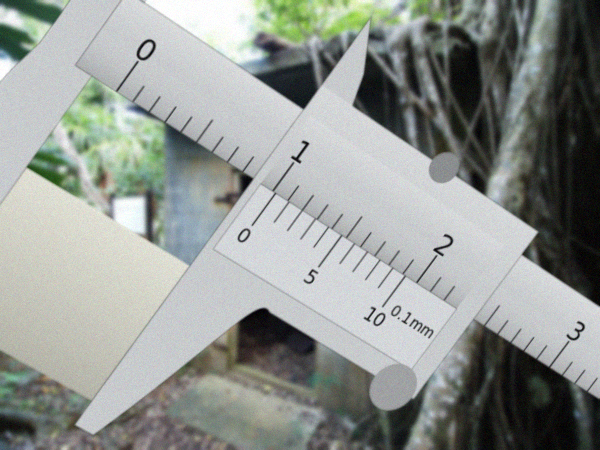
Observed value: {"value": 10.2, "unit": "mm"}
